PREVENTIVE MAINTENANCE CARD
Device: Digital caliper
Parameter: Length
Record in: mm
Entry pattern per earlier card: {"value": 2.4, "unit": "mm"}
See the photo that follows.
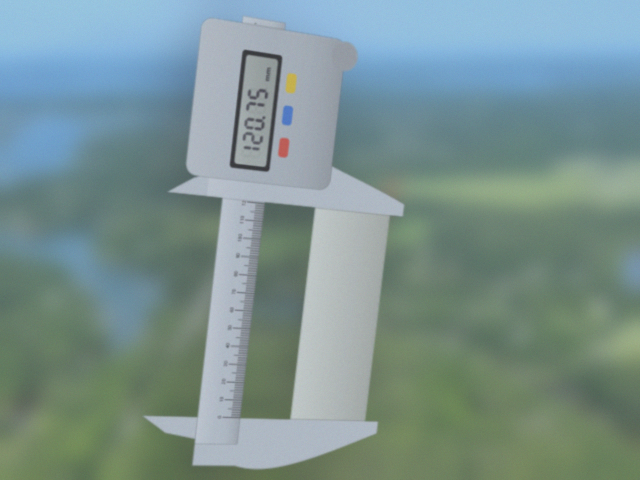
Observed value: {"value": 120.75, "unit": "mm"}
